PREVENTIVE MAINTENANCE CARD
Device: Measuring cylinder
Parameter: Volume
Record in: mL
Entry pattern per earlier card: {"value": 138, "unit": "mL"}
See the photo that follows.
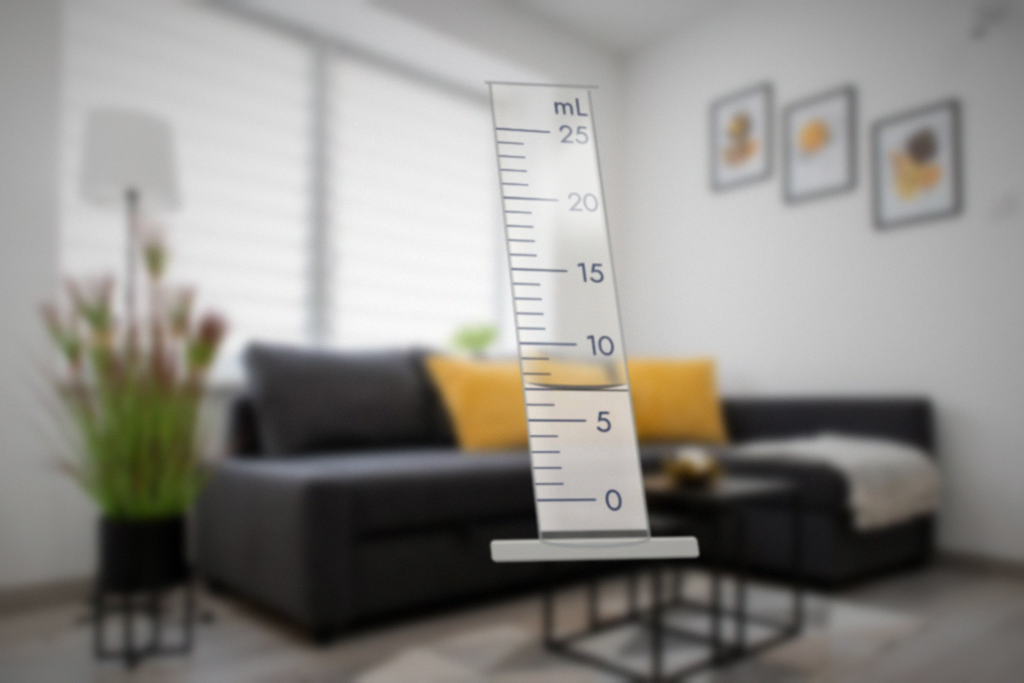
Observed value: {"value": 7, "unit": "mL"}
